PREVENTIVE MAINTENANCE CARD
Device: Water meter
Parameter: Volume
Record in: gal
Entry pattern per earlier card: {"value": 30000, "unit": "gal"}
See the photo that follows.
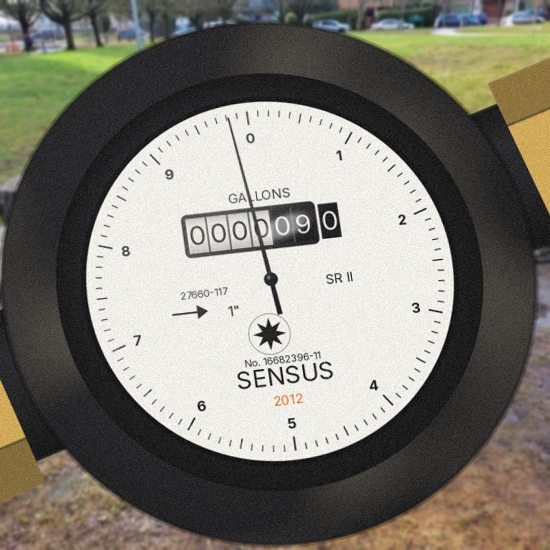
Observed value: {"value": 89.8, "unit": "gal"}
